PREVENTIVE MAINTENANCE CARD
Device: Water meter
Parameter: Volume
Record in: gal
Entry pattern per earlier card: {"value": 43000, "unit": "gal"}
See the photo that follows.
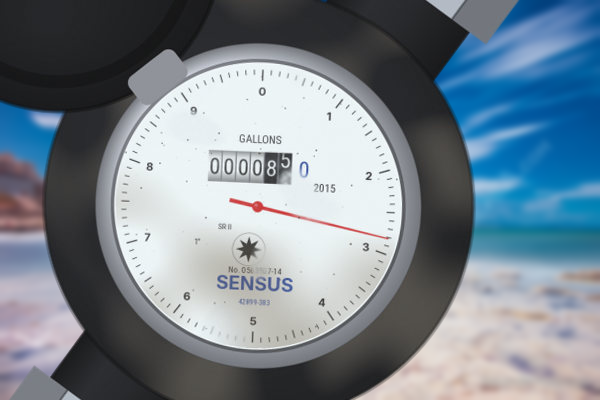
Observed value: {"value": 852.8, "unit": "gal"}
